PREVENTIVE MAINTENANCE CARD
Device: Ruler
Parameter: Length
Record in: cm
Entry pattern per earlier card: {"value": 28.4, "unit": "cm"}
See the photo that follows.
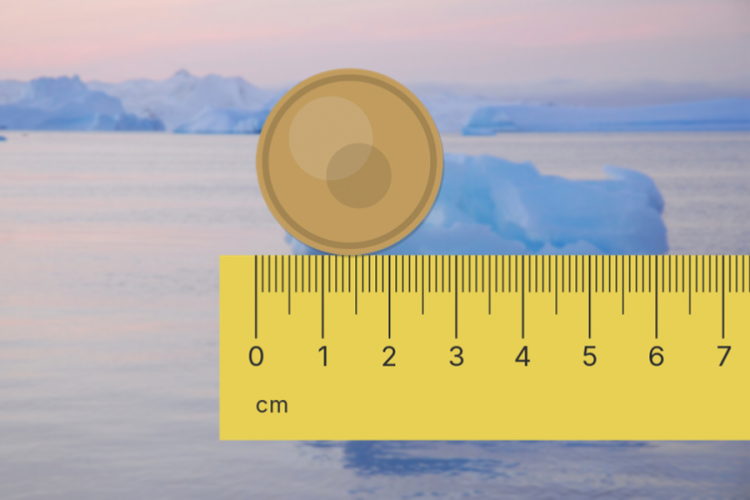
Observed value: {"value": 2.8, "unit": "cm"}
